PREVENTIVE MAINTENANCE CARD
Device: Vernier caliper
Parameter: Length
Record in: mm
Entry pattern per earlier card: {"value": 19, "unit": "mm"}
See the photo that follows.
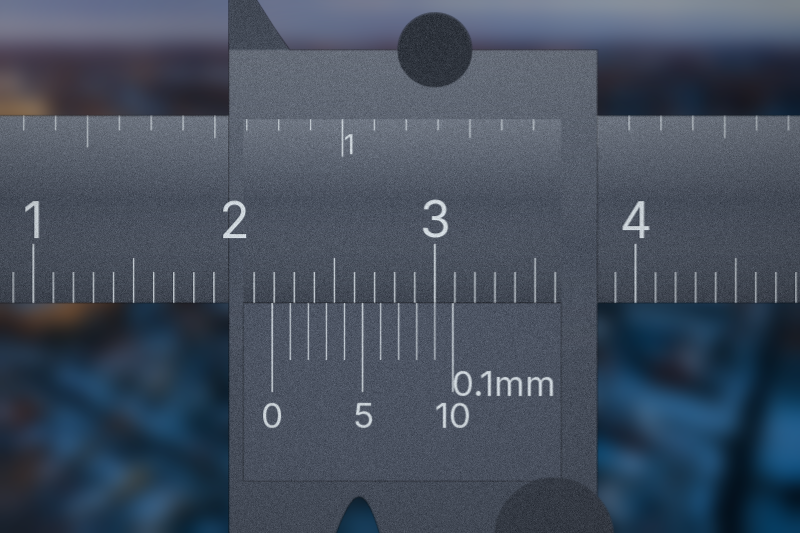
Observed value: {"value": 21.9, "unit": "mm"}
